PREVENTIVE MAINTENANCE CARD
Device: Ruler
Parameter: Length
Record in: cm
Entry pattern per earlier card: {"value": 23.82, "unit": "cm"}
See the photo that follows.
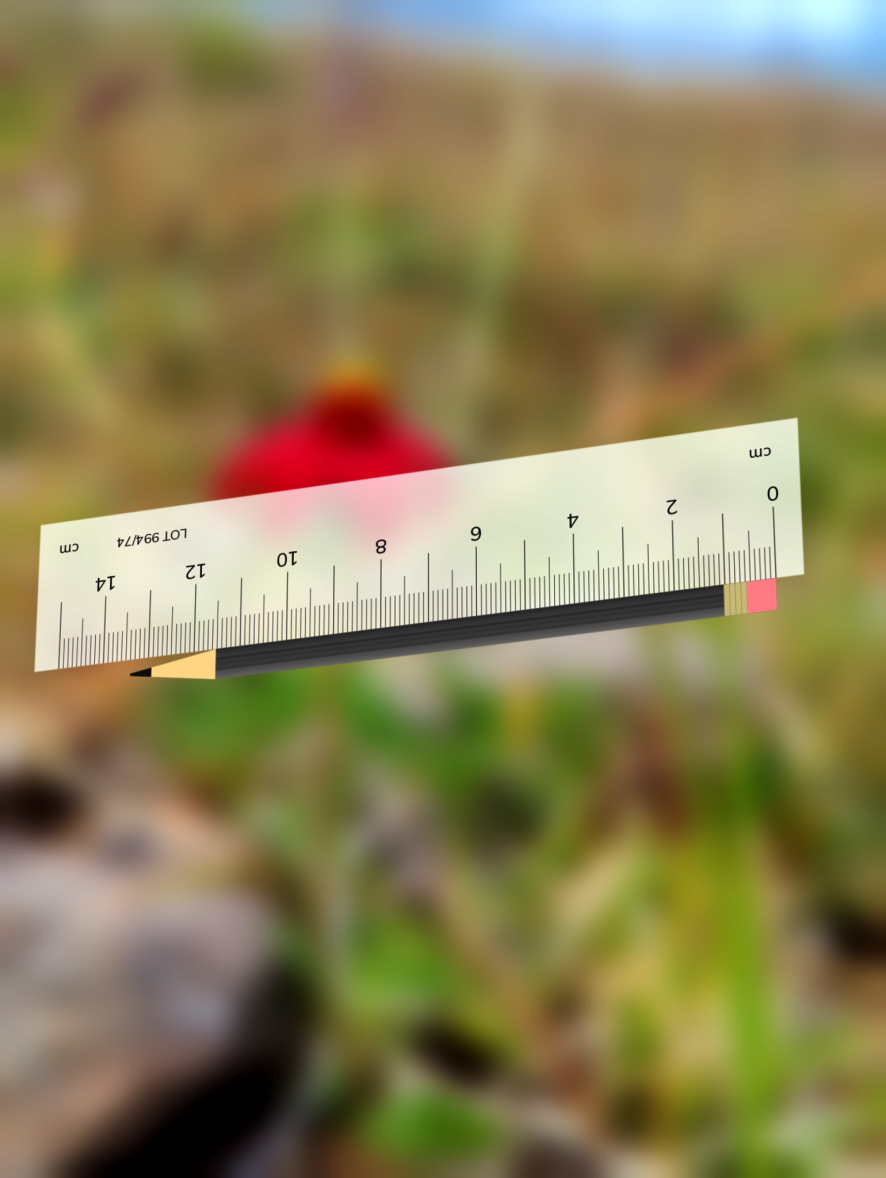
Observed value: {"value": 13.4, "unit": "cm"}
